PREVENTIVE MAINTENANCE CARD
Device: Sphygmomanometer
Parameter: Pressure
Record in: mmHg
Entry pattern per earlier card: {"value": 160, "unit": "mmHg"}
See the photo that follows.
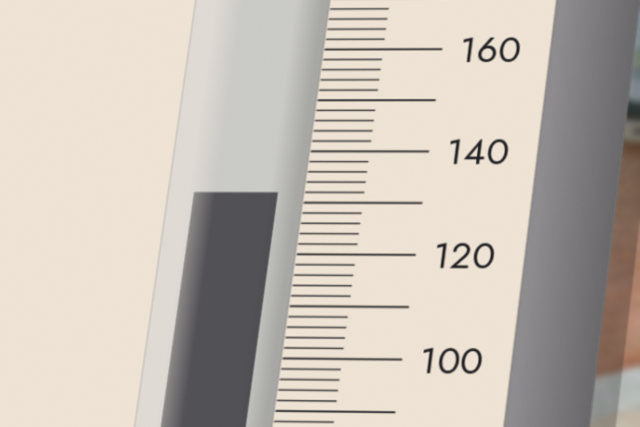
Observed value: {"value": 132, "unit": "mmHg"}
